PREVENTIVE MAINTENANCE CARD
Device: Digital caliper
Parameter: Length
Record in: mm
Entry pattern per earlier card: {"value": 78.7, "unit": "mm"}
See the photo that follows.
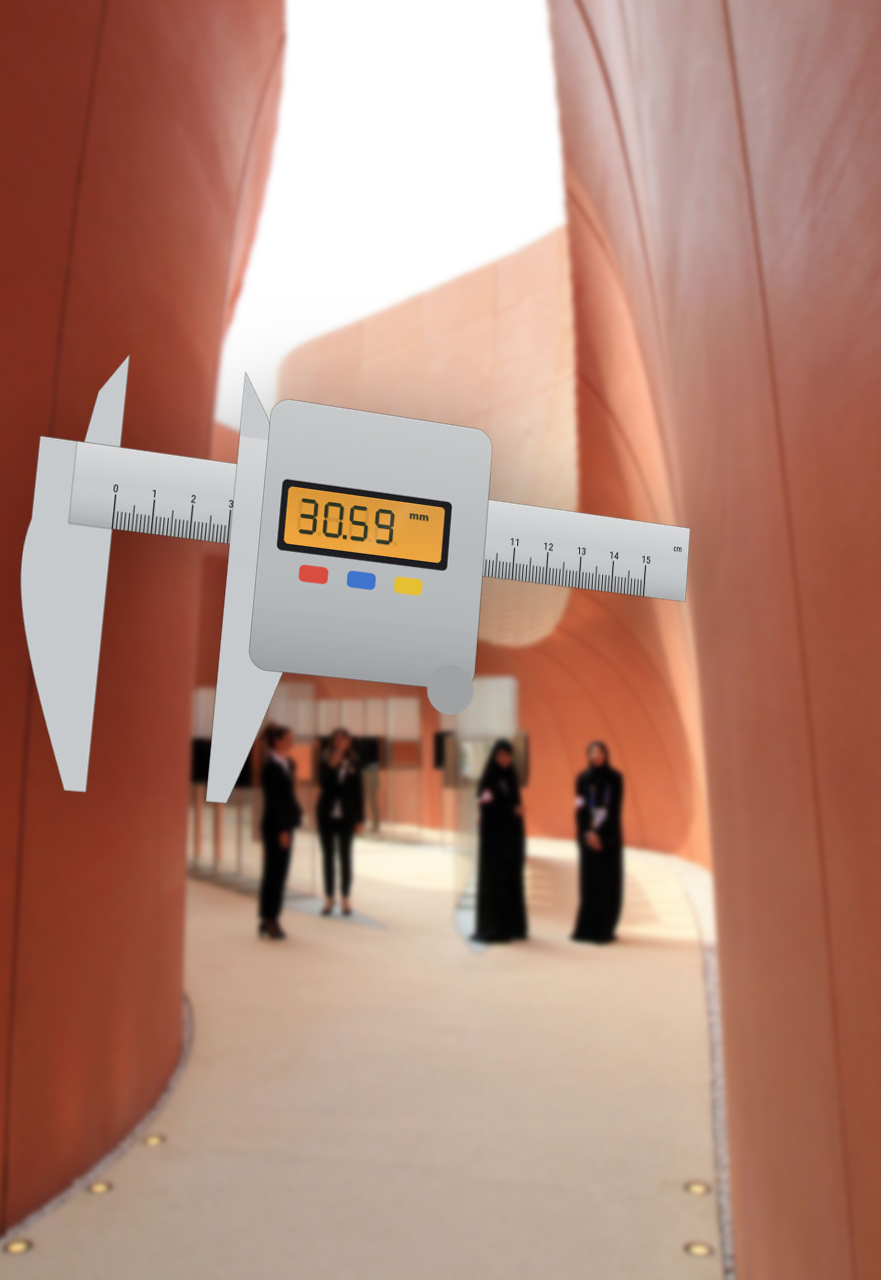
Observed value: {"value": 30.59, "unit": "mm"}
